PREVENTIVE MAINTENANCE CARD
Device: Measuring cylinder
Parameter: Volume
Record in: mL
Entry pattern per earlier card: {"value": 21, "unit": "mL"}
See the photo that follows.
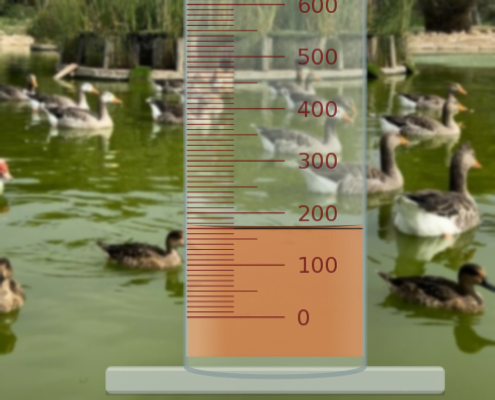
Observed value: {"value": 170, "unit": "mL"}
